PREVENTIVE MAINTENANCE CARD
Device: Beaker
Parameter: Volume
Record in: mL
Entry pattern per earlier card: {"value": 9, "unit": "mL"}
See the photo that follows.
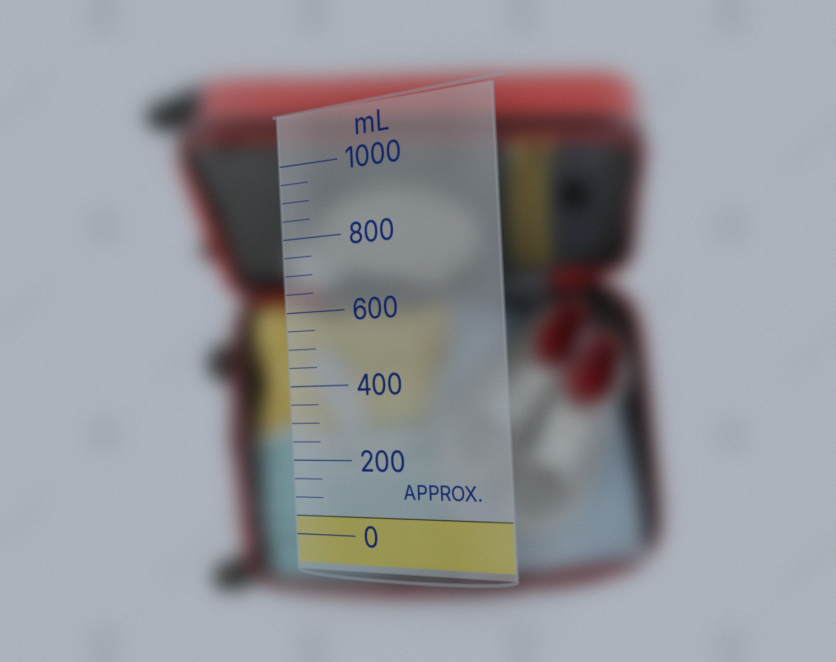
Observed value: {"value": 50, "unit": "mL"}
